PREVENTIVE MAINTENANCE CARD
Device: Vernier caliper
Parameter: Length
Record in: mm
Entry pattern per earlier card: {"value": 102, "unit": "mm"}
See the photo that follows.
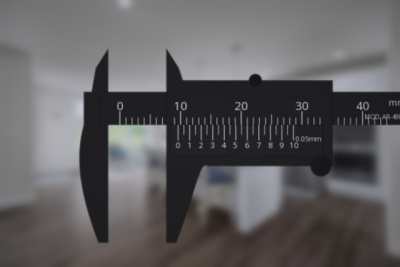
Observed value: {"value": 9.6, "unit": "mm"}
